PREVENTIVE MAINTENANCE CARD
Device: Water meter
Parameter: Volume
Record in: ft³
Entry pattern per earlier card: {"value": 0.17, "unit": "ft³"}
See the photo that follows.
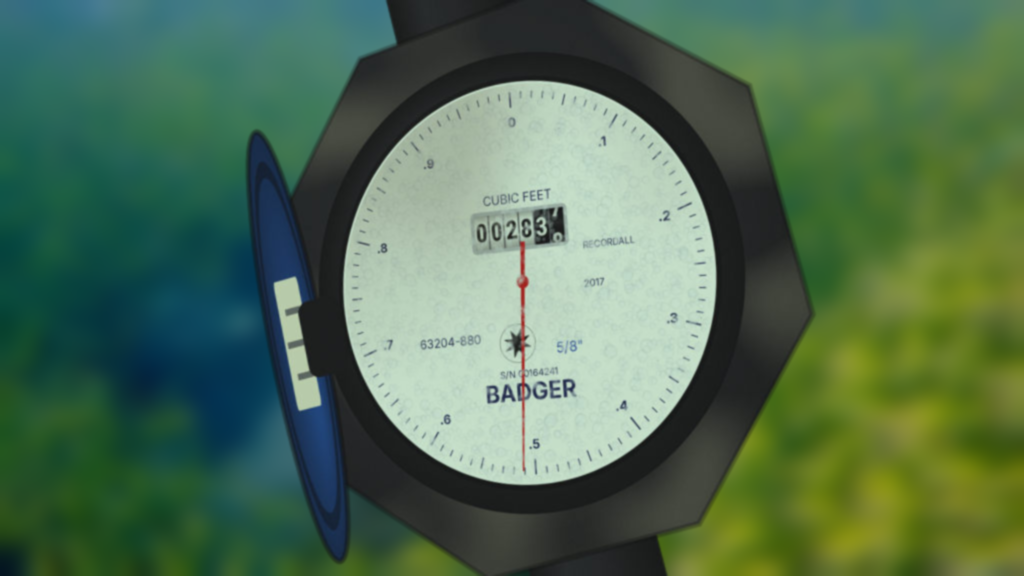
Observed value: {"value": 2837.51, "unit": "ft³"}
